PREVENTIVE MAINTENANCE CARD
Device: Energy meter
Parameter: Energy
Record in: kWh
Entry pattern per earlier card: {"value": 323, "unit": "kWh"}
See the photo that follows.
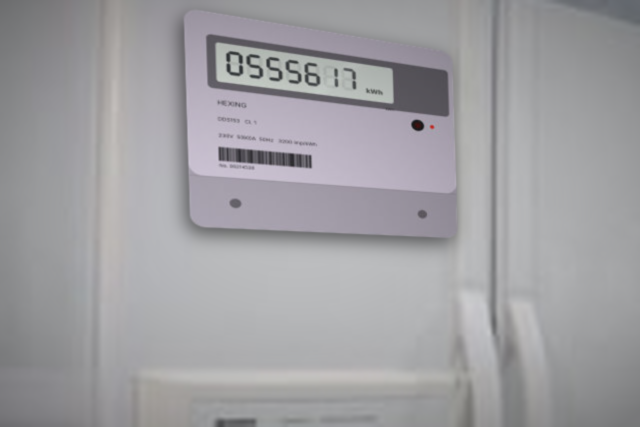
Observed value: {"value": 555617, "unit": "kWh"}
